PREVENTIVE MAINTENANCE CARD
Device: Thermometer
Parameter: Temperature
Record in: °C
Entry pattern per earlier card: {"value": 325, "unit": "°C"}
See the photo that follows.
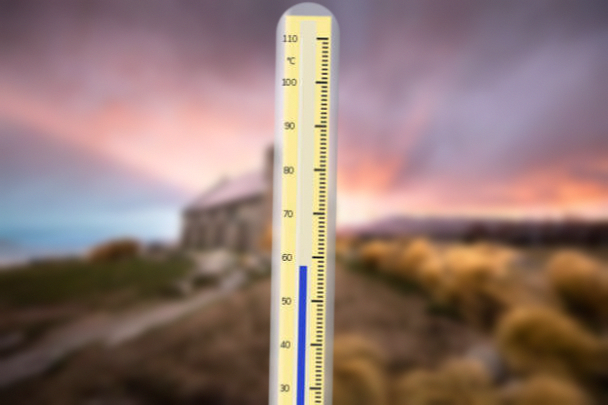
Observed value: {"value": 58, "unit": "°C"}
